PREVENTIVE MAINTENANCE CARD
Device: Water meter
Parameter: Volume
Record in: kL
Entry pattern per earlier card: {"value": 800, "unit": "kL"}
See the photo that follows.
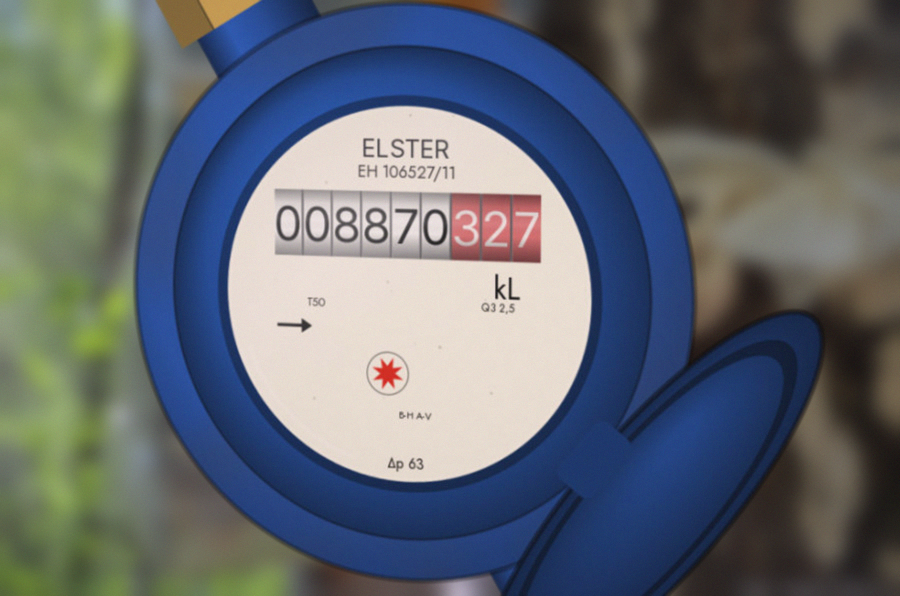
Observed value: {"value": 8870.327, "unit": "kL"}
